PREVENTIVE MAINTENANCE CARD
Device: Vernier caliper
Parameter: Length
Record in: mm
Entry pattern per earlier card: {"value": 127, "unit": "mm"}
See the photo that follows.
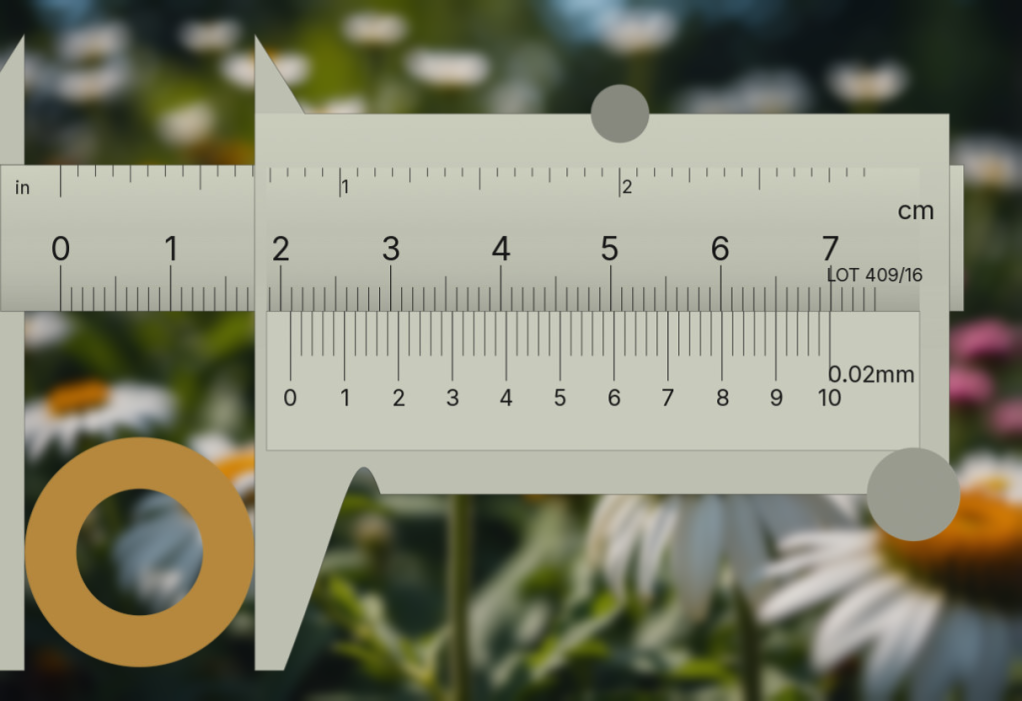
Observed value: {"value": 20.9, "unit": "mm"}
